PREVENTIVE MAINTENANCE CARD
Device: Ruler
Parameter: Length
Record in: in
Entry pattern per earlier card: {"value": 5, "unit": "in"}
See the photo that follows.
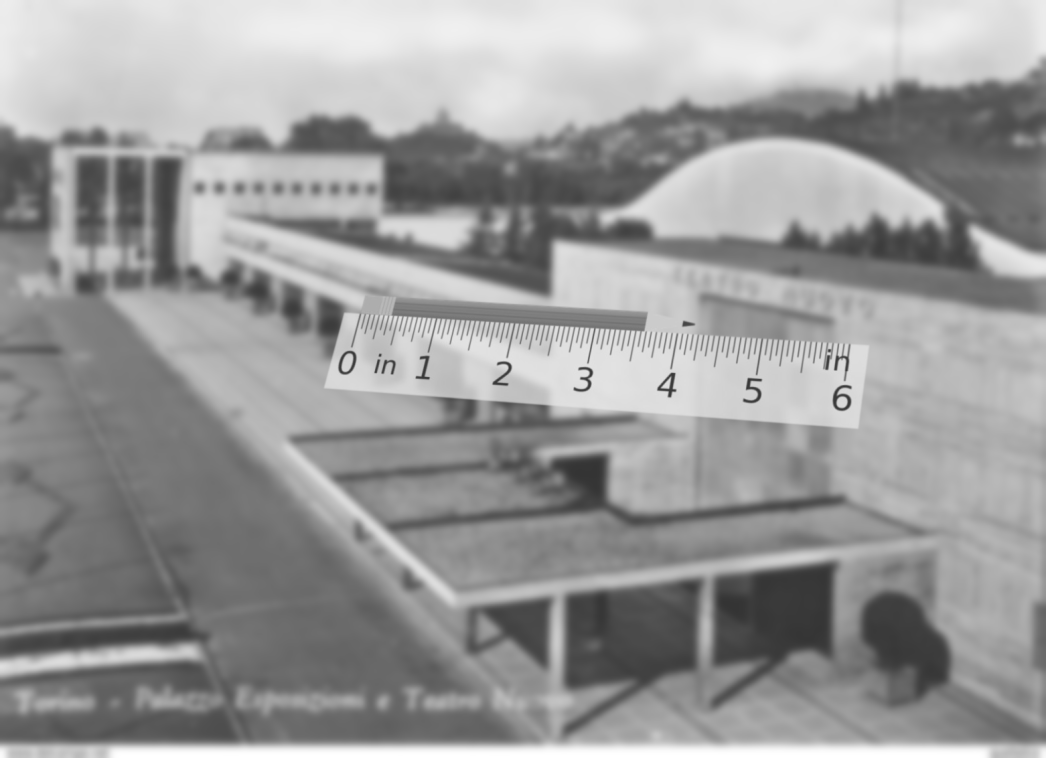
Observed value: {"value": 4.1875, "unit": "in"}
